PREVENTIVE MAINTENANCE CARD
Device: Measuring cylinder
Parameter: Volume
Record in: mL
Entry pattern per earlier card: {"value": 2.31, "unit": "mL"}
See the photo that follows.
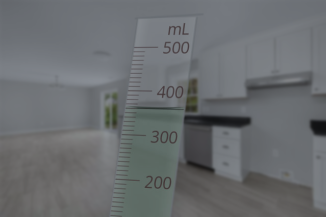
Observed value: {"value": 360, "unit": "mL"}
